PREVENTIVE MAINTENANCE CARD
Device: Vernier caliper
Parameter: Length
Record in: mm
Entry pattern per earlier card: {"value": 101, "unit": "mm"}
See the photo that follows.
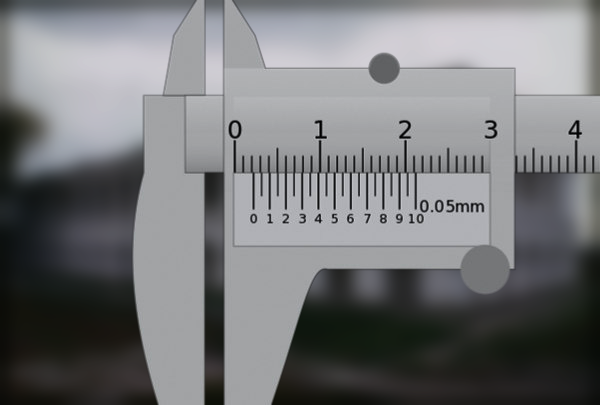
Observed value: {"value": 2.2, "unit": "mm"}
